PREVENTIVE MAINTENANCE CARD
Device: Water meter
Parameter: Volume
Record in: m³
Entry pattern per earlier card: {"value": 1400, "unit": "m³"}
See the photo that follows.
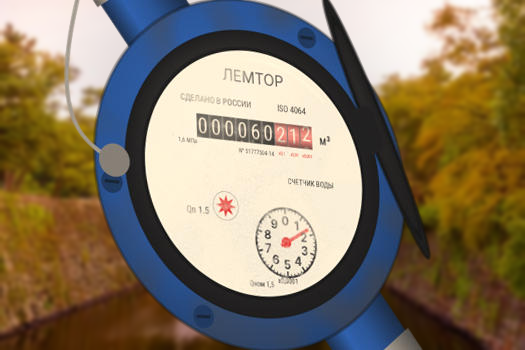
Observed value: {"value": 60.2121, "unit": "m³"}
